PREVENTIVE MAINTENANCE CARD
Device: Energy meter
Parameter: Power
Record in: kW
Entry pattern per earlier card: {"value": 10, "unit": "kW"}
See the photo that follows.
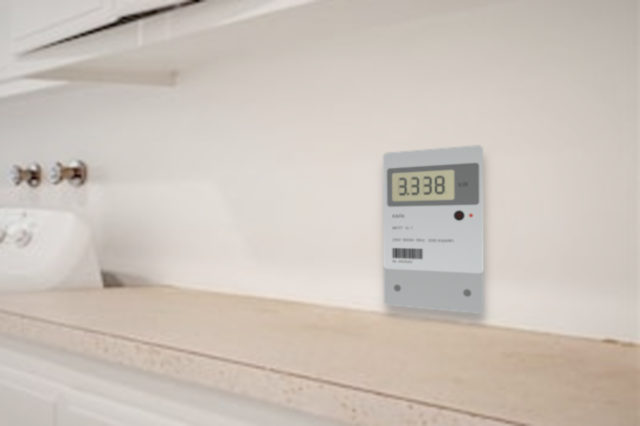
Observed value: {"value": 3.338, "unit": "kW"}
